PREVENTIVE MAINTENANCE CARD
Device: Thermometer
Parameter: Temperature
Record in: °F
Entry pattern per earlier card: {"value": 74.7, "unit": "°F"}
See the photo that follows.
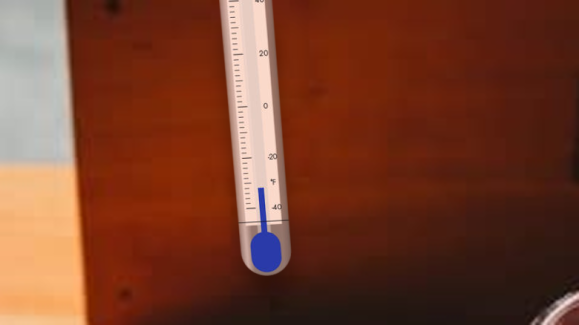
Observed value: {"value": -32, "unit": "°F"}
